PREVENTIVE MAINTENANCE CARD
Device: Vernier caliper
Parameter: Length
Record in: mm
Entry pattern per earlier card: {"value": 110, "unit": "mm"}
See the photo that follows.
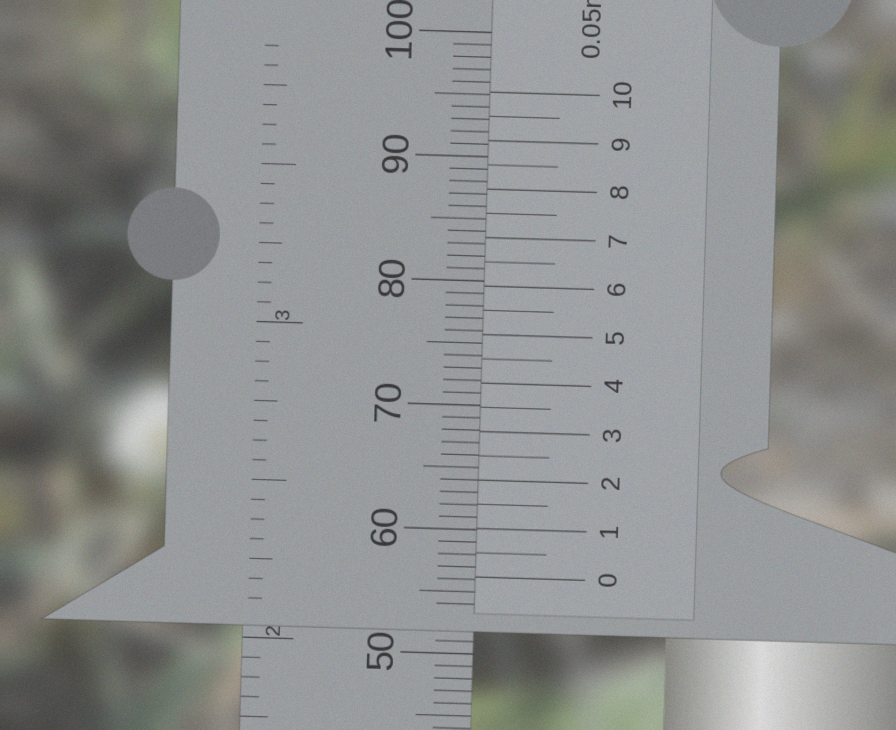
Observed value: {"value": 56.2, "unit": "mm"}
